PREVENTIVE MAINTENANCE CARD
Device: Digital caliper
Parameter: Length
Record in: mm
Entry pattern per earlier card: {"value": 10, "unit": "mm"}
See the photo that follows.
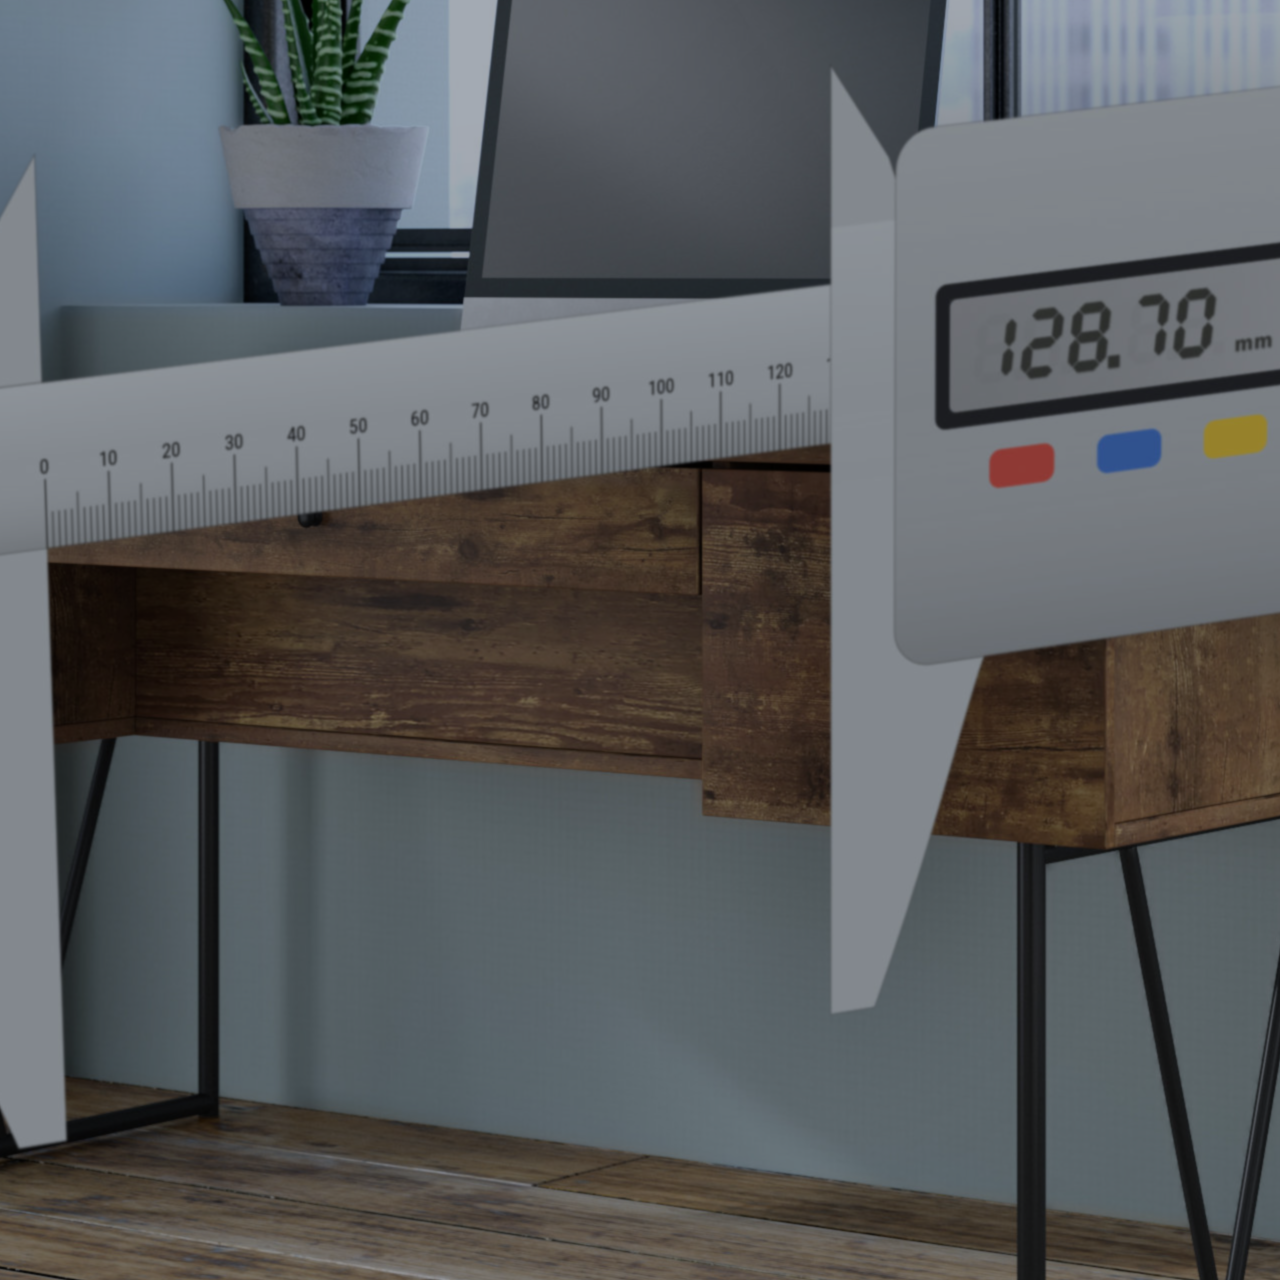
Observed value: {"value": 128.70, "unit": "mm"}
